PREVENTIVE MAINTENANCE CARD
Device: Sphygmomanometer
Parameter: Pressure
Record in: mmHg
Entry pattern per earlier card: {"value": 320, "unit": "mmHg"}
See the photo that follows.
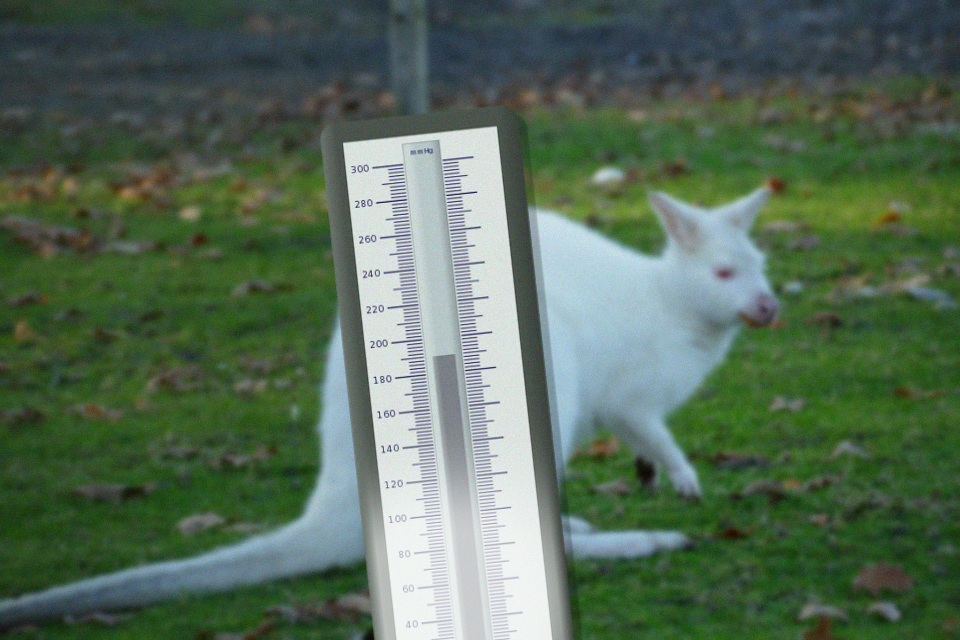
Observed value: {"value": 190, "unit": "mmHg"}
